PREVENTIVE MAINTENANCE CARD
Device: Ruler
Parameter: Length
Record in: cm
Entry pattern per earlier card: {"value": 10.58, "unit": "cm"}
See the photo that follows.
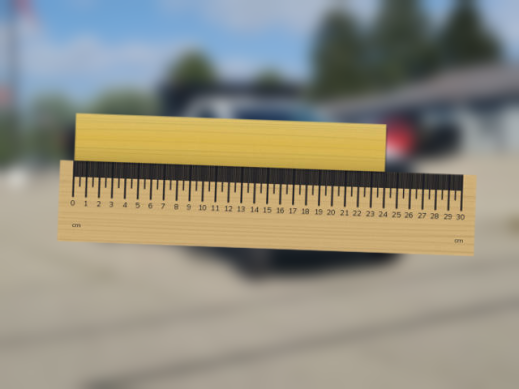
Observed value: {"value": 24, "unit": "cm"}
